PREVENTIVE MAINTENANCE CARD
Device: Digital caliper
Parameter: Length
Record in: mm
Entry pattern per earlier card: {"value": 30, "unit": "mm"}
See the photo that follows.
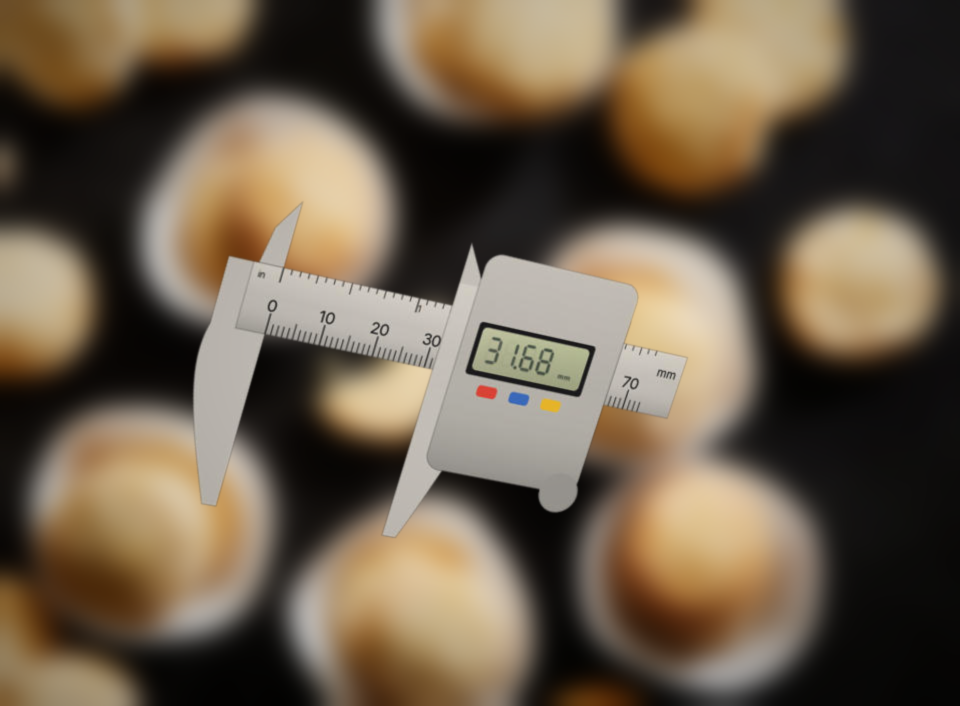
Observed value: {"value": 31.68, "unit": "mm"}
